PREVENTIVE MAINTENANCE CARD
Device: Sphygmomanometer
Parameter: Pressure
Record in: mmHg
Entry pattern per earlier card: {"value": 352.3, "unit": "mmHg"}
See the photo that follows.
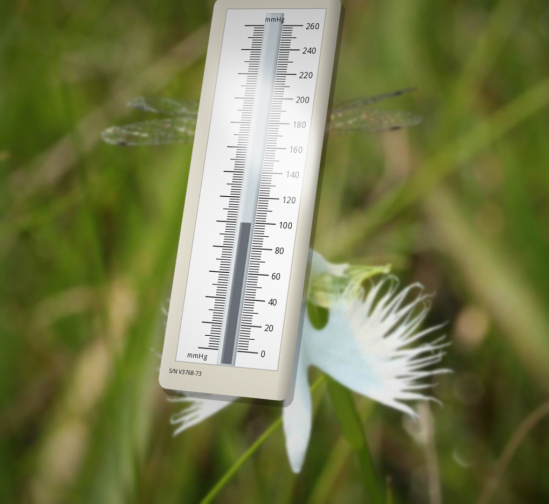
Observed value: {"value": 100, "unit": "mmHg"}
